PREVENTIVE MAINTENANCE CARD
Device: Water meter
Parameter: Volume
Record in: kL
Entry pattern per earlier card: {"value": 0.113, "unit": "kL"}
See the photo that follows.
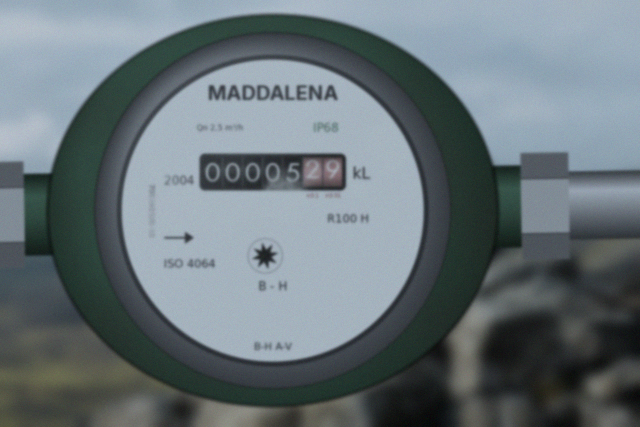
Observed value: {"value": 5.29, "unit": "kL"}
